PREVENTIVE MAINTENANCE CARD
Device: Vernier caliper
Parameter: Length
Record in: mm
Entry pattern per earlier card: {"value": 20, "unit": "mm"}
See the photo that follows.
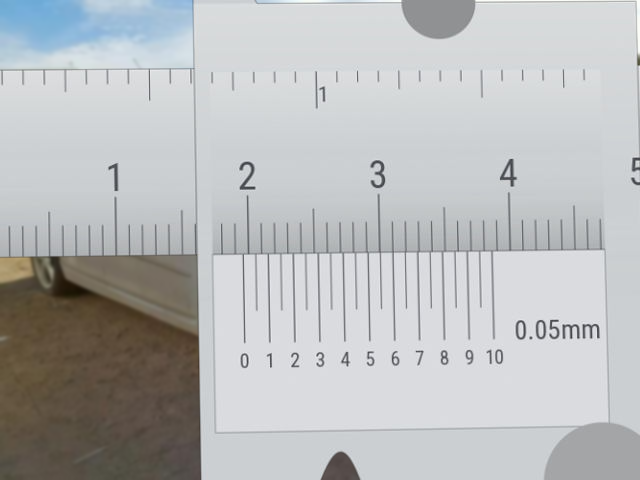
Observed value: {"value": 19.6, "unit": "mm"}
